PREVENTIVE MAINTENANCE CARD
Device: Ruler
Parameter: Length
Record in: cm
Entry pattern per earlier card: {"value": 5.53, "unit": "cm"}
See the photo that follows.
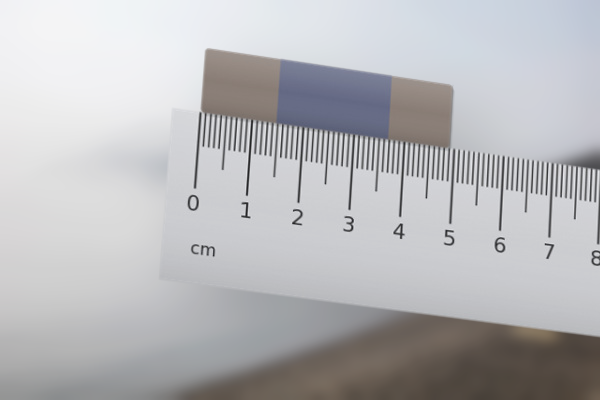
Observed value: {"value": 4.9, "unit": "cm"}
